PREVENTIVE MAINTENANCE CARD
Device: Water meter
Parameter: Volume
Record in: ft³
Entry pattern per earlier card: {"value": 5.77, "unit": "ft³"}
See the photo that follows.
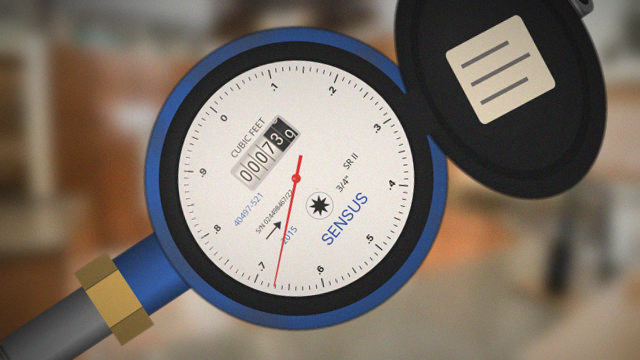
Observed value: {"value": 738.67, "unit": "ft³"}
